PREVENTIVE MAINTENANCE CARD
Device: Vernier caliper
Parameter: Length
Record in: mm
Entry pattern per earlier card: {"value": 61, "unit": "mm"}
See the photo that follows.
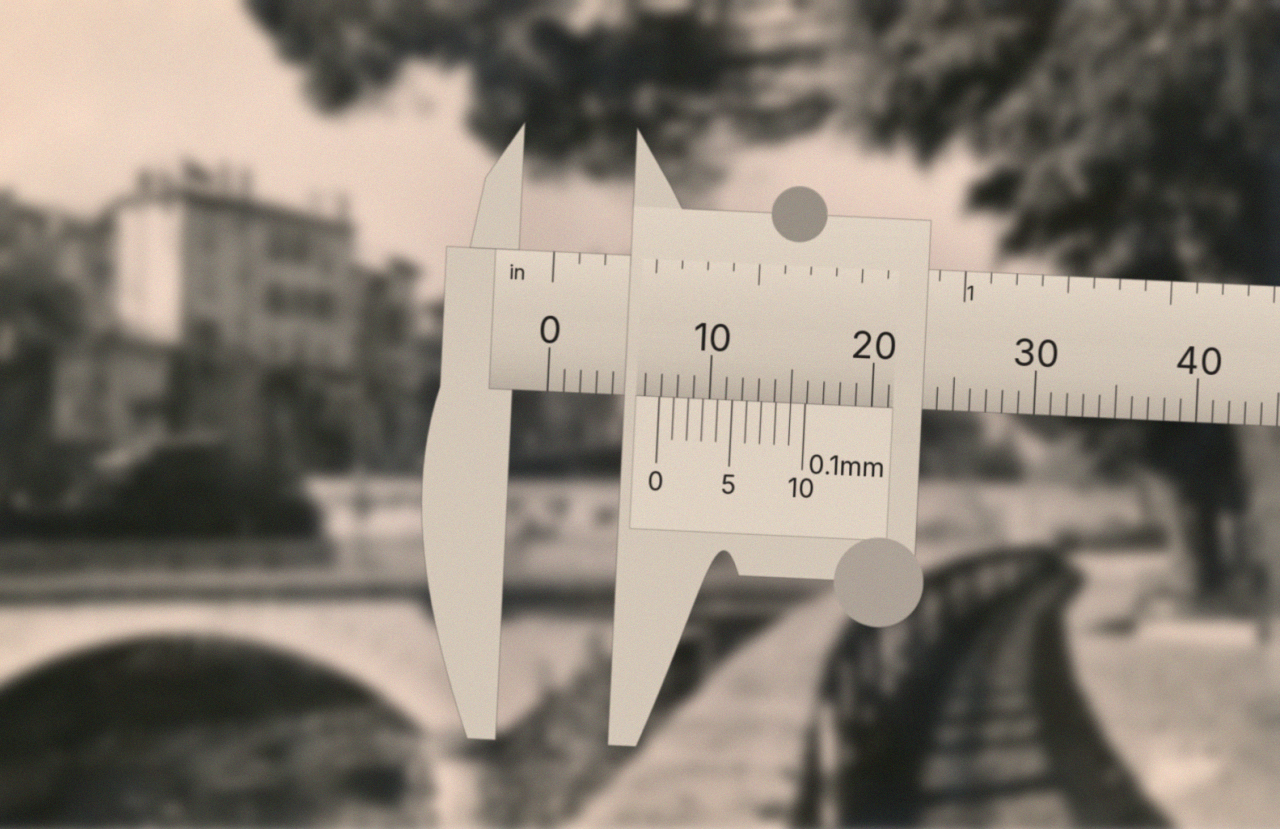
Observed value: {"value": 6.9, "unit": "mm"}
